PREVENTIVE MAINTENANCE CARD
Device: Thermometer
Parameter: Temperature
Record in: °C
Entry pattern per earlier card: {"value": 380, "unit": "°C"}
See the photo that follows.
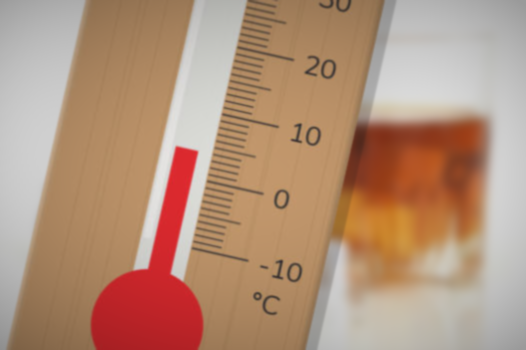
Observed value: {"value": 4, "unit": "°C"}
